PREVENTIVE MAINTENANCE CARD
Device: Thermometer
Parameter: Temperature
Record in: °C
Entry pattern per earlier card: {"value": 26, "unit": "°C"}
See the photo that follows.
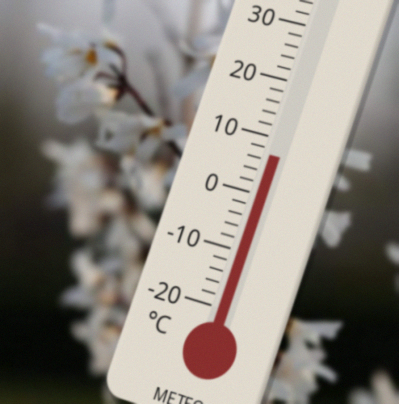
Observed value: {"value": 7, "unit": "°C"}
